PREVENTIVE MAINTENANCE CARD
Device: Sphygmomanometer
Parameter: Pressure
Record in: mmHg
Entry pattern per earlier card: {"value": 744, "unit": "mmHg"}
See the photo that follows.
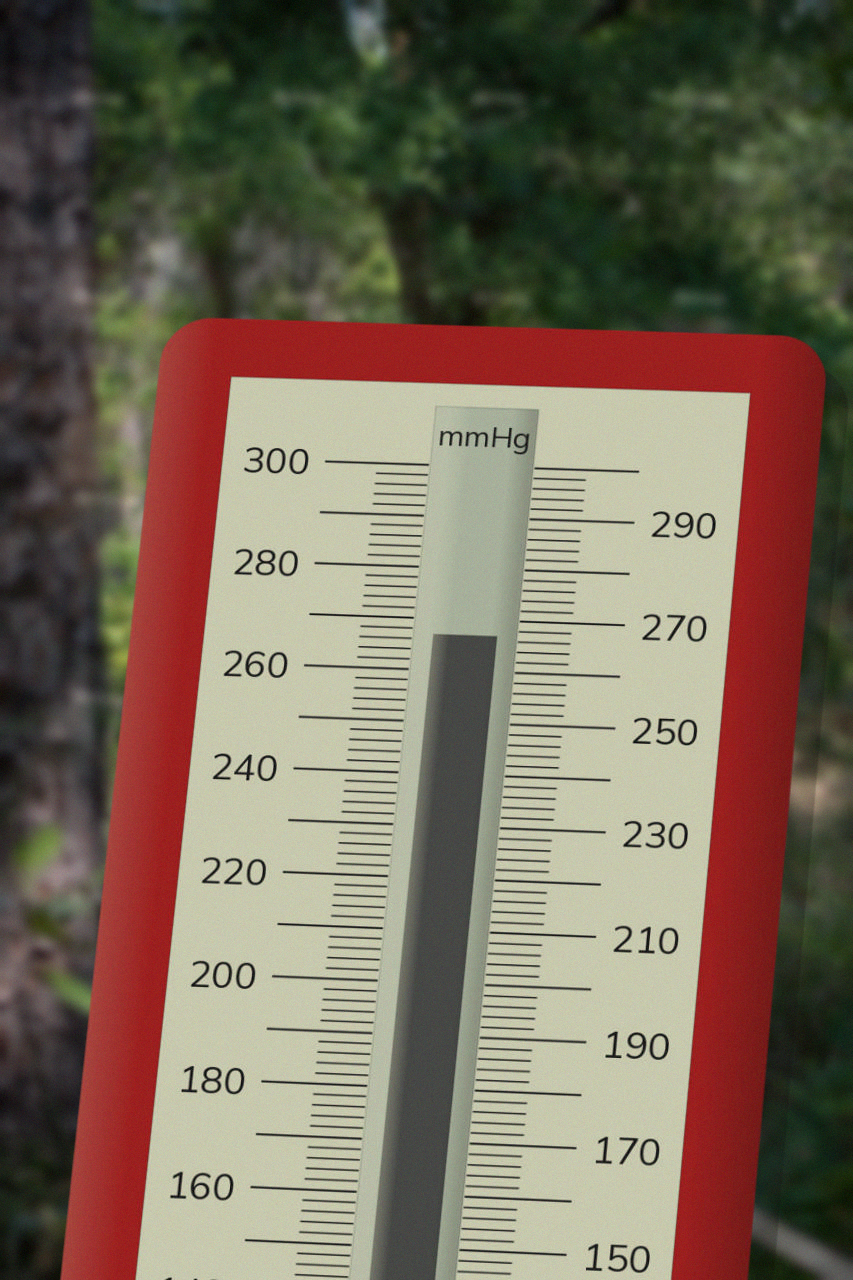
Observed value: {"value": 267, "unit": "mmHg"}
